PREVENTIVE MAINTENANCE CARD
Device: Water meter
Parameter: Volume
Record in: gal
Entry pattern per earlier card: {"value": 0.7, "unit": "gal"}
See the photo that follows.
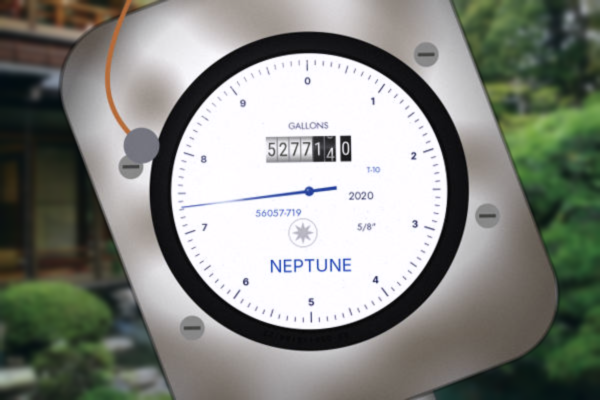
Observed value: {"value": 5277137.3, "unit": "gal"}
